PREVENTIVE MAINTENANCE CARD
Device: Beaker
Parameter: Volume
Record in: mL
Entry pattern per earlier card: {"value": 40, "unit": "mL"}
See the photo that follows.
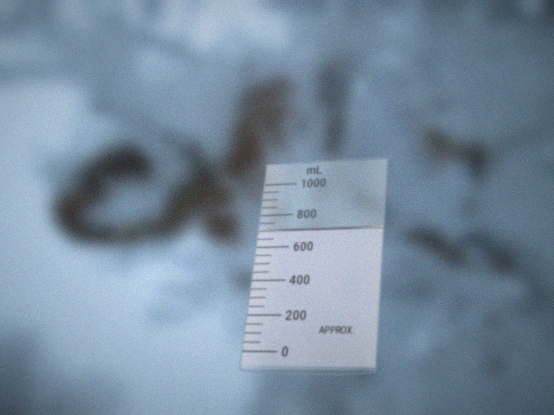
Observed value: {"value": 700, "unit": "mL"}
